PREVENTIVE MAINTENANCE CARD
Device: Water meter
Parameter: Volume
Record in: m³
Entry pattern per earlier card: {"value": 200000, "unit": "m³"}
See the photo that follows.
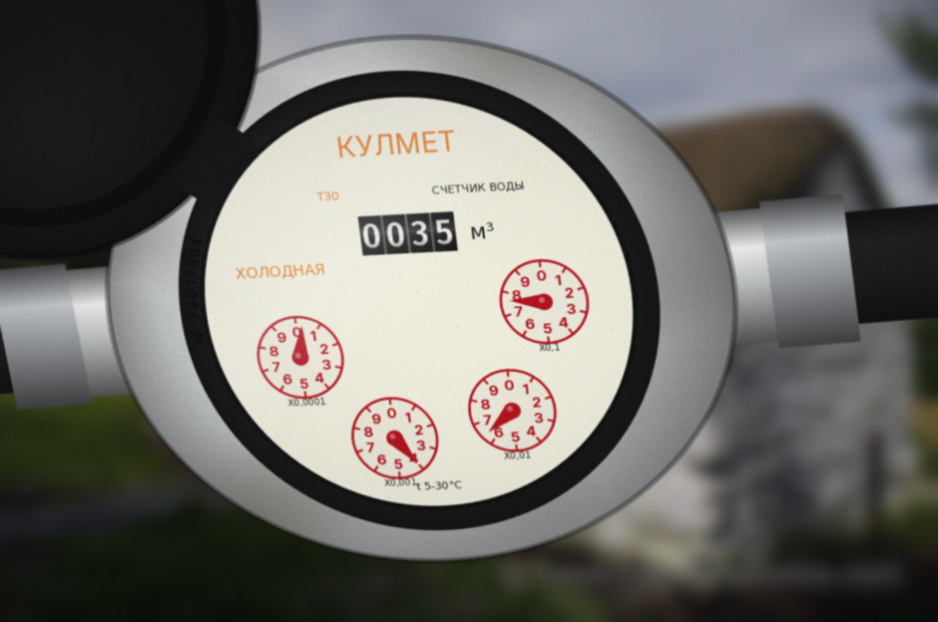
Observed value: {"value": 35.7640, "unit": "m³"}
